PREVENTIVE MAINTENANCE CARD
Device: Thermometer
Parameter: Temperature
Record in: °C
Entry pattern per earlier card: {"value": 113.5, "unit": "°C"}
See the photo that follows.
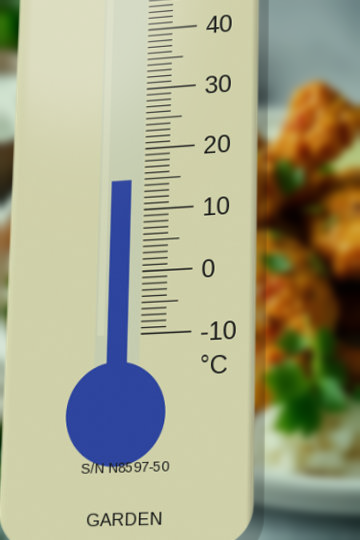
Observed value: {"value": 15, "unit": "°C"}
